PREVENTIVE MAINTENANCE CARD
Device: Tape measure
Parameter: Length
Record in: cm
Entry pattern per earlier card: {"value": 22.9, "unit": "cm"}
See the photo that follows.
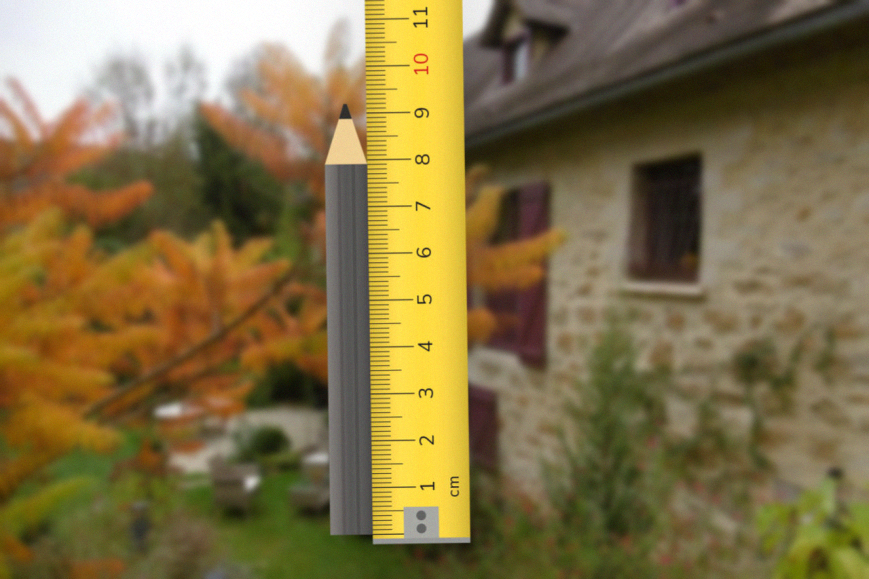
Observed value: {"value": 9.2, "unit": "cm"}
